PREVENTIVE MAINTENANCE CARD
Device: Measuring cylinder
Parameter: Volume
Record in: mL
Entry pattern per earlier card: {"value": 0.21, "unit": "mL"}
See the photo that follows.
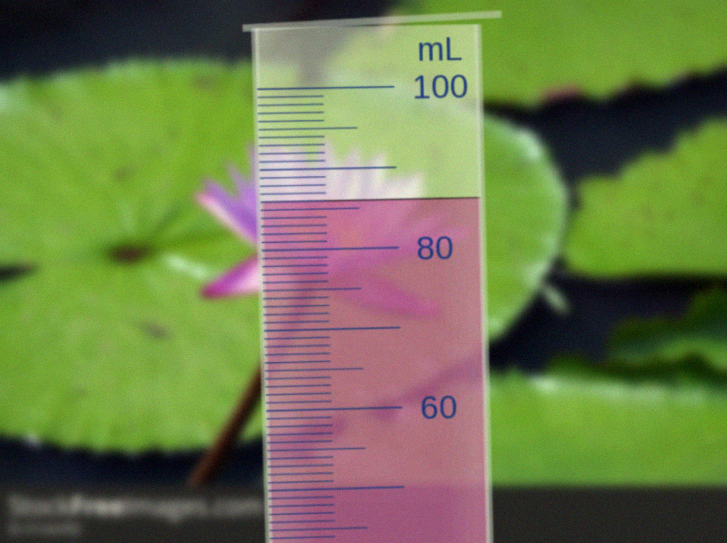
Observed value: {"value": 86, "unit": "mL"}
